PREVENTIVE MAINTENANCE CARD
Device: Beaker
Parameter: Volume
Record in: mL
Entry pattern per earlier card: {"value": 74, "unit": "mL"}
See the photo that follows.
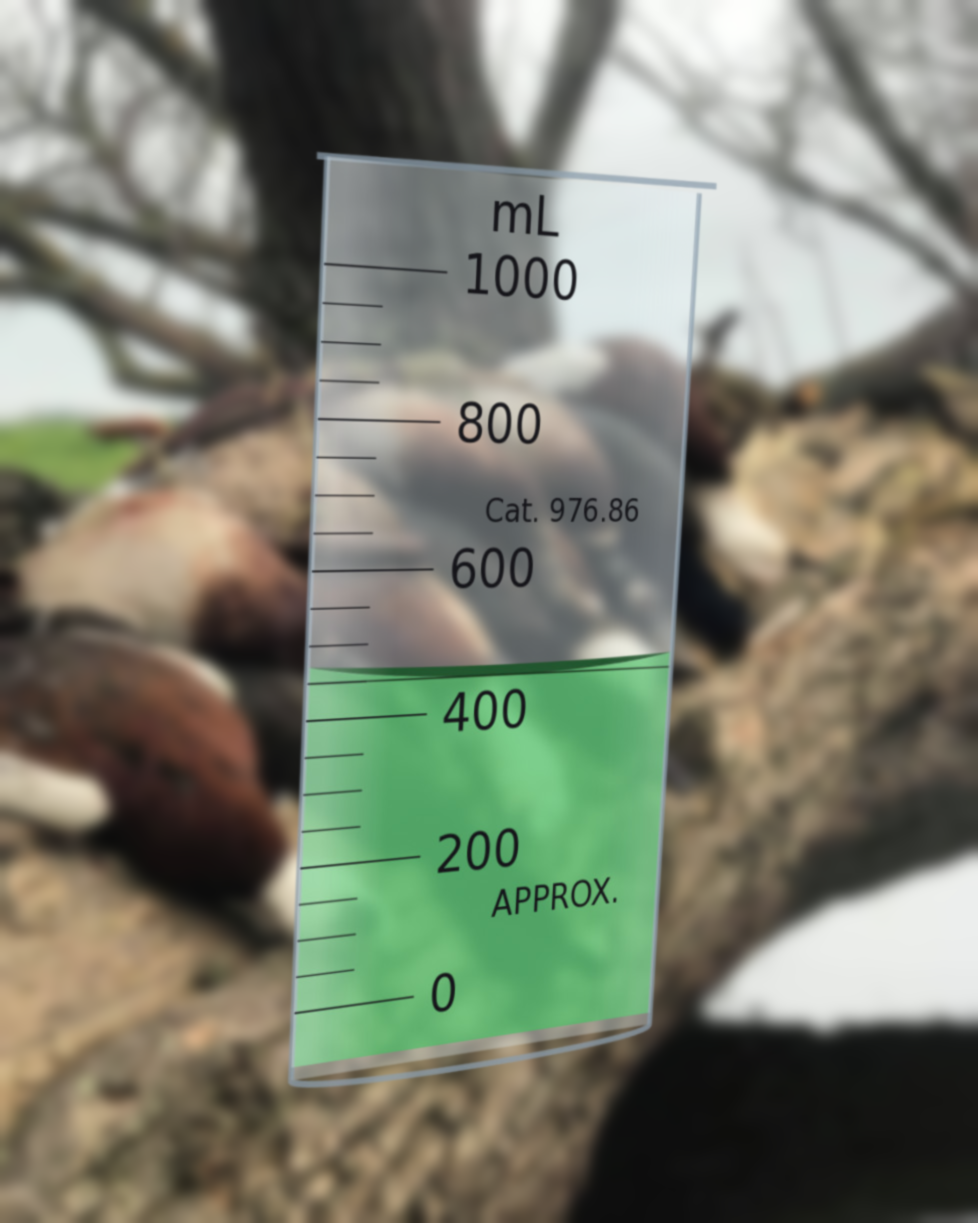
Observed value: {"value": 450, "unit": "mL"}
